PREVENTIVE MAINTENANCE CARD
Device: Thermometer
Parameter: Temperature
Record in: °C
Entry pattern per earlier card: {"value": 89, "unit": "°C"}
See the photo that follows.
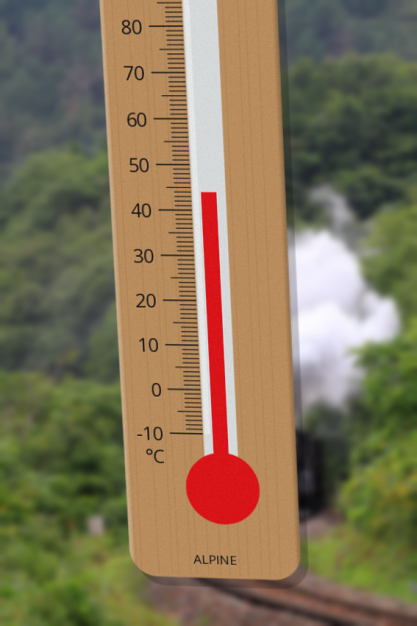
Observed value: {"value": 44, "unit": "°C"}
